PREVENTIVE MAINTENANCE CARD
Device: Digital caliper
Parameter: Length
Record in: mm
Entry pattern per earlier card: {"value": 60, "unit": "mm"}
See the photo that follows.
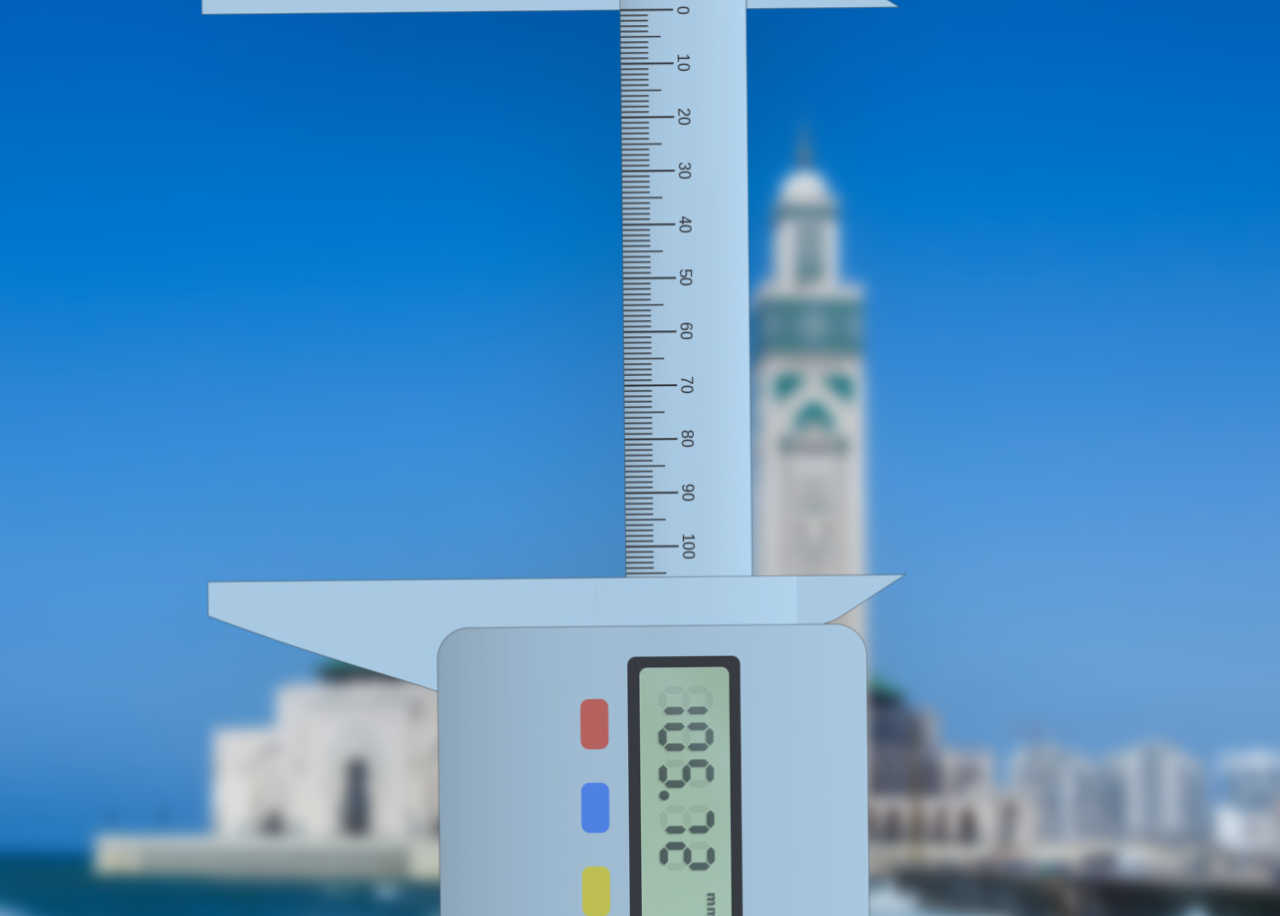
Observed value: {"value": 105.72, "unit": "mm"}
